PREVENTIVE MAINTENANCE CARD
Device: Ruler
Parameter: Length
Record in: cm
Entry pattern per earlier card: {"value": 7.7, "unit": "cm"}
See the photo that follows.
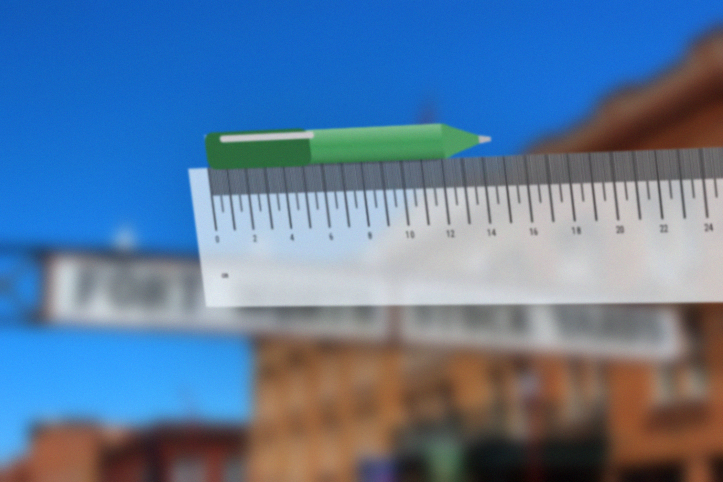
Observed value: {"value": 14.5, "unit": "cm"}
